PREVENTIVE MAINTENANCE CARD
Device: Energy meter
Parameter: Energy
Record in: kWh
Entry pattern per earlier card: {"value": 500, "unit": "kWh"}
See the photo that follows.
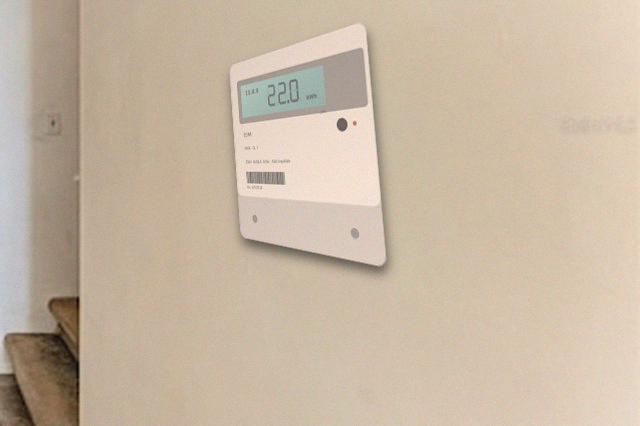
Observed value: {"value": 22.0, "unit": "kWh"}
